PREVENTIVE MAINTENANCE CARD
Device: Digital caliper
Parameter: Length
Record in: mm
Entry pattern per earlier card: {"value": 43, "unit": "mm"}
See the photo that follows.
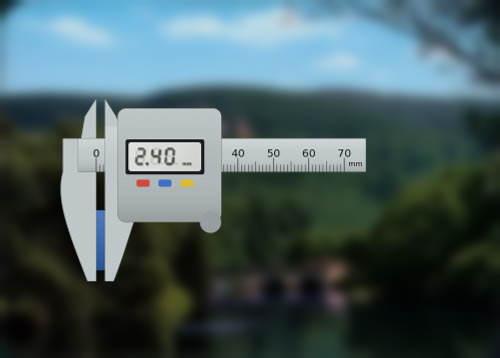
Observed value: {"value": 2.40, "unit": "mm"}
